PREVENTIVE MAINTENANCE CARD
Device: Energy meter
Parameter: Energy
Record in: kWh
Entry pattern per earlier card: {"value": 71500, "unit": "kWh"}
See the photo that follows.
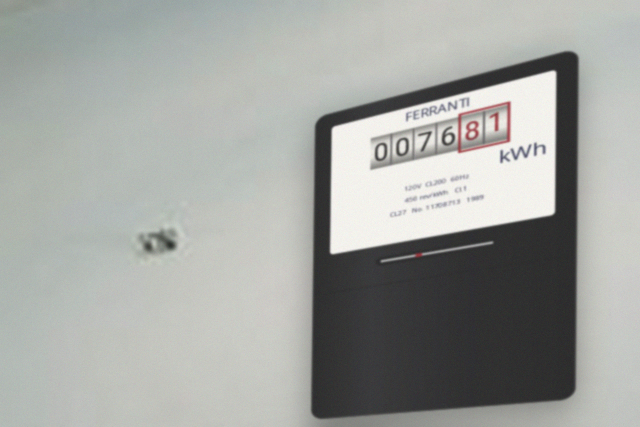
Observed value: {"value": 76.81, "unit": "kWh"}
